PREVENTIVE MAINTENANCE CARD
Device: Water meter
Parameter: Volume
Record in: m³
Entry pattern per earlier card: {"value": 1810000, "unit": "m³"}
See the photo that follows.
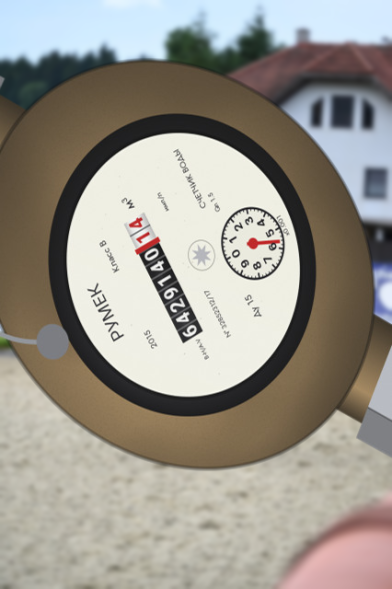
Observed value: {"value": 6429140.145, "unit": "m³"}
